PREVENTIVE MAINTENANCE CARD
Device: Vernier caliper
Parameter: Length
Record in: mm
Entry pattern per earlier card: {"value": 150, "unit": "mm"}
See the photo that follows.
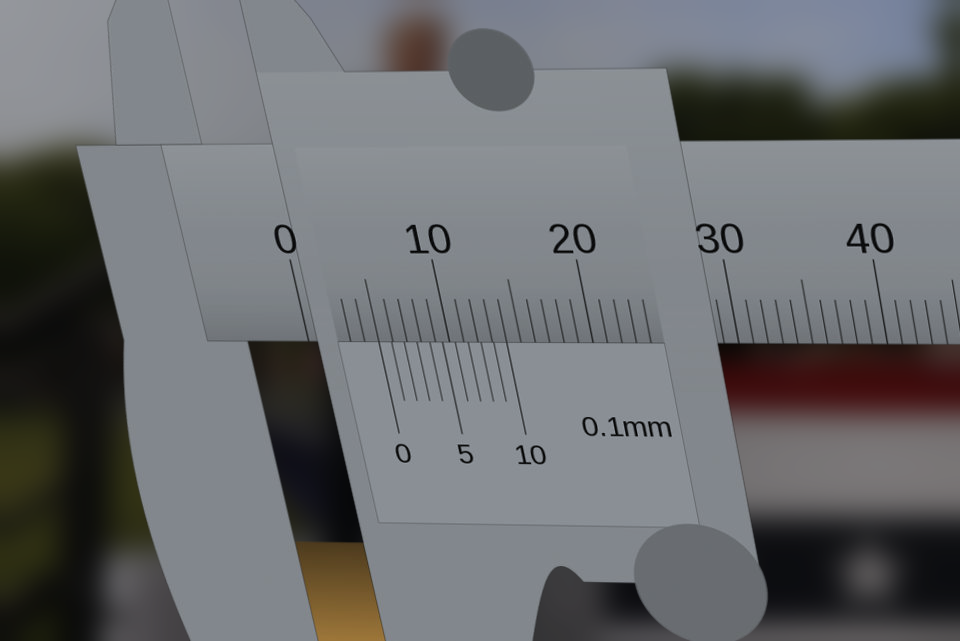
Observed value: {"value": 5.0, "unit": "mm"}
